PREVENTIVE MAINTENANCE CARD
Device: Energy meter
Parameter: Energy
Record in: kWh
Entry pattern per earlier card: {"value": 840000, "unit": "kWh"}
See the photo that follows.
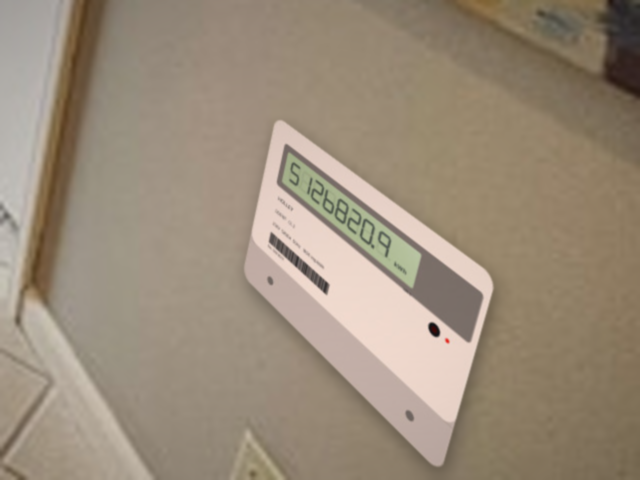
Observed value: {"value": 5126820.9, "unit": "kWh"}
